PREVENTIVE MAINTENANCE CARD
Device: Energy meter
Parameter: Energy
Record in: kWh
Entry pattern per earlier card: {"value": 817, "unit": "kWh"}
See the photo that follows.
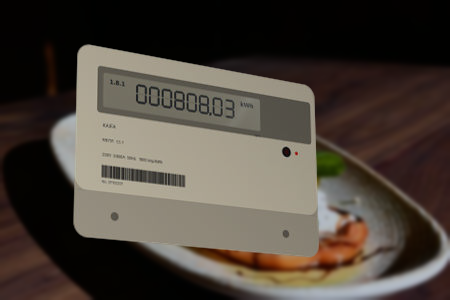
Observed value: {"value": 808.03, "unit": "kWh"}
